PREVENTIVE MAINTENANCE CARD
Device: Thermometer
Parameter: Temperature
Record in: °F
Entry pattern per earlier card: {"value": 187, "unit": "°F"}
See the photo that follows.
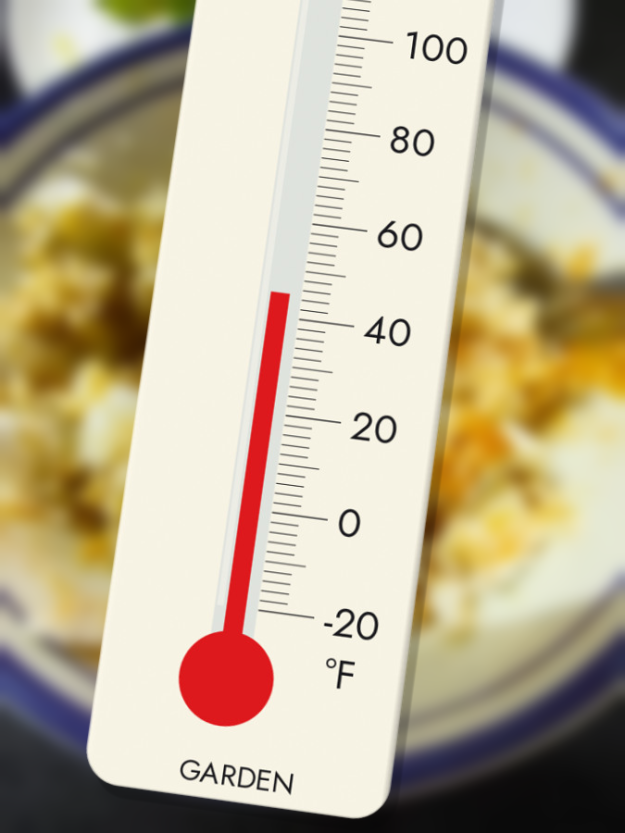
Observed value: {"value": 45, "unit": "°F"}
